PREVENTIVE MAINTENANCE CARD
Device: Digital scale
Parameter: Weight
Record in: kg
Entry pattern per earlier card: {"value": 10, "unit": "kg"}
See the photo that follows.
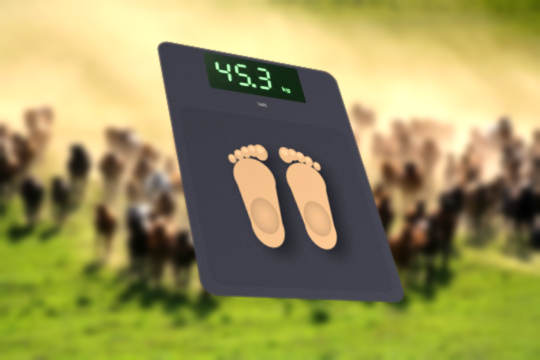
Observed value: {"value": 45.3, "unit": "kg"}
